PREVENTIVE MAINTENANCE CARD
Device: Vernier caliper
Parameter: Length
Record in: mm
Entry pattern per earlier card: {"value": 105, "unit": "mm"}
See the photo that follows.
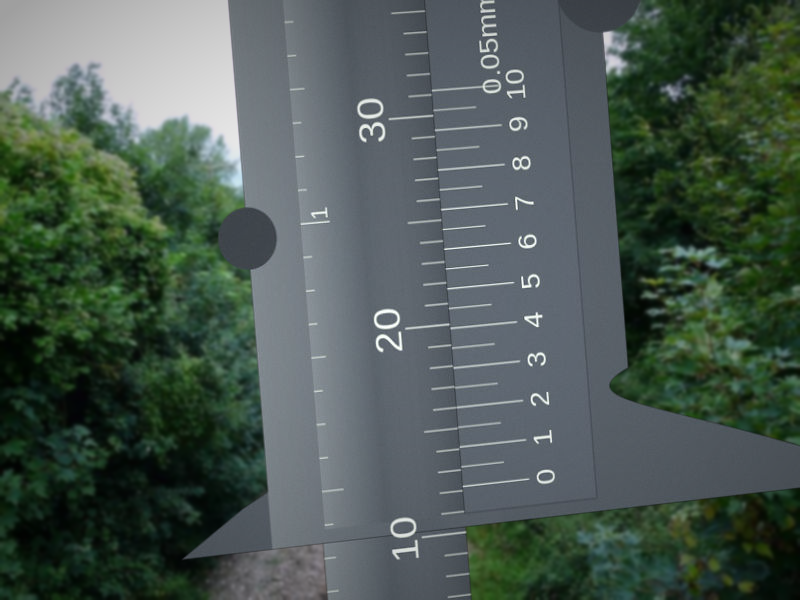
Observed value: {"value": 12.2, "unit": "mm"}
